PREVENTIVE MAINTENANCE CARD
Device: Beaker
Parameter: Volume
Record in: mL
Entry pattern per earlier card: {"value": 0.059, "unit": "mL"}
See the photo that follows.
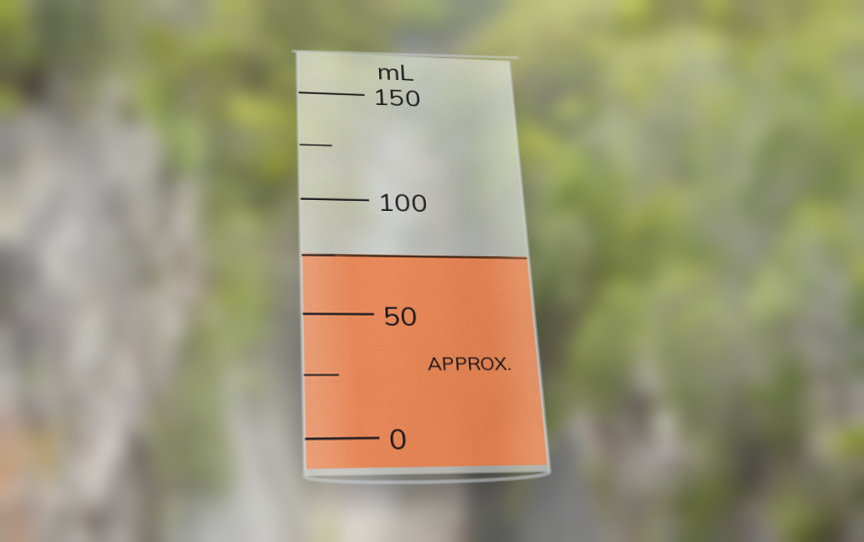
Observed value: {"value": 75, "unit": "mL"}
